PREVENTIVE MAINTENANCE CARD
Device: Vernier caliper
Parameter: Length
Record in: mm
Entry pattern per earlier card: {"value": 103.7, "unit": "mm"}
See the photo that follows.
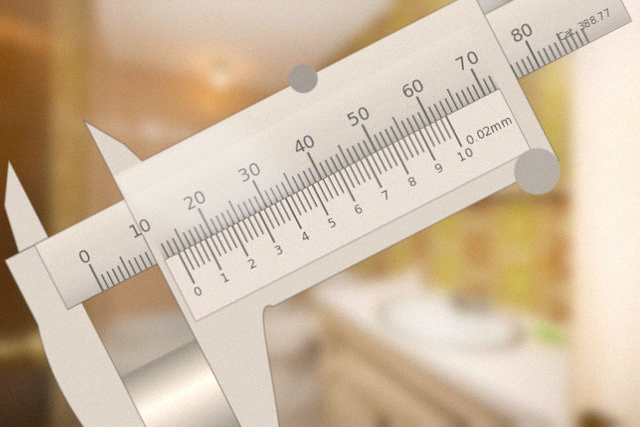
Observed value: {"value": 13.8, "unit": "mm"}
